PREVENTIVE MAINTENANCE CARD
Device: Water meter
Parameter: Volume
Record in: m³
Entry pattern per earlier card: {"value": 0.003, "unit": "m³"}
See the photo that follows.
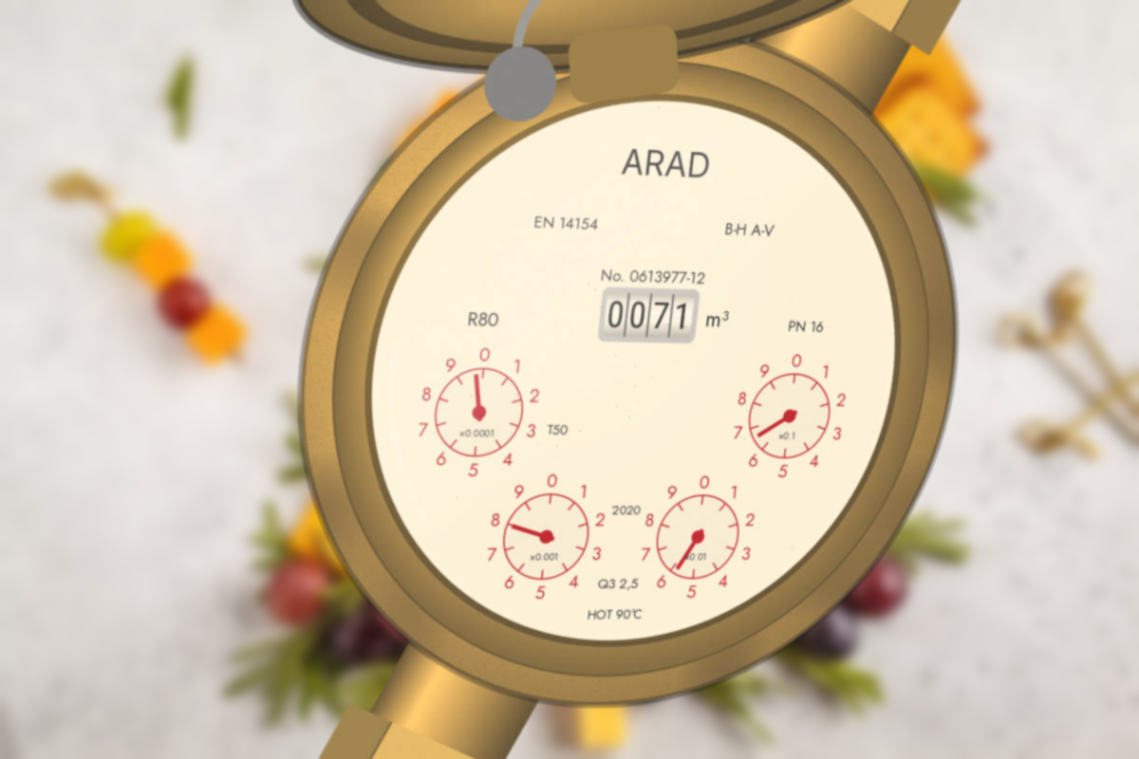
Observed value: {"value": 71.6579, "unit": "m³"}
